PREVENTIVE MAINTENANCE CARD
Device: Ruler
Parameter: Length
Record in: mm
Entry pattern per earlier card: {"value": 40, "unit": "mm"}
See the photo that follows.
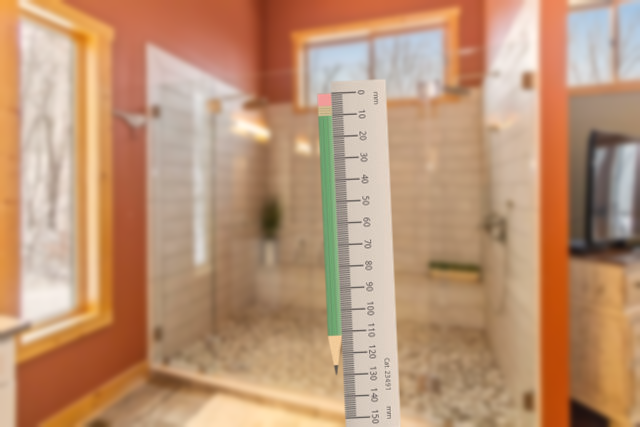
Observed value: {"value": 130, "unit": "mm"}
